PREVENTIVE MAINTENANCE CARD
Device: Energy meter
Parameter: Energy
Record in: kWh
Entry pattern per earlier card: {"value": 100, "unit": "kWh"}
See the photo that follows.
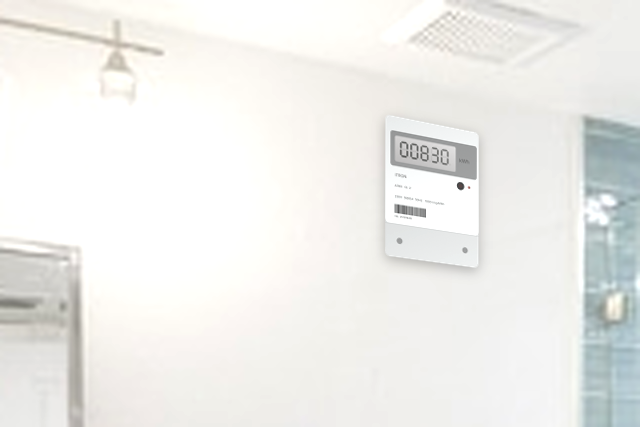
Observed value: {"value": 830, "unit": "kWh"}
